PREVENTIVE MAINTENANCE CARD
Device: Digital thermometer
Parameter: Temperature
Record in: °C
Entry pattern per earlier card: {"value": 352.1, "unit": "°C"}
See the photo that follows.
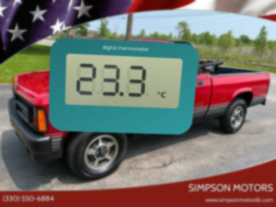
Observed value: {"value": 23.3, "unit": "°C"}
